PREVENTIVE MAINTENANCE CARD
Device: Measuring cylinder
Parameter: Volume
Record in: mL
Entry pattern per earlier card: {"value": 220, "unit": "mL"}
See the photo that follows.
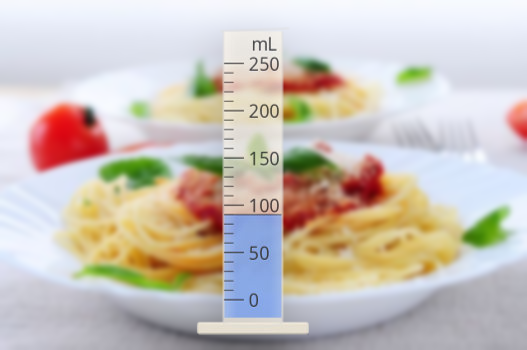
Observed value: {"value": 90, "unit": "mL"}
